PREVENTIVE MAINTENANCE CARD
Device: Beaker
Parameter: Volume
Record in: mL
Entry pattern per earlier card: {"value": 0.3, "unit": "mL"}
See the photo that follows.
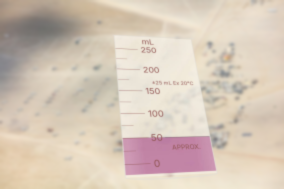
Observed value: {"value": 50, "unit": "mL"}
